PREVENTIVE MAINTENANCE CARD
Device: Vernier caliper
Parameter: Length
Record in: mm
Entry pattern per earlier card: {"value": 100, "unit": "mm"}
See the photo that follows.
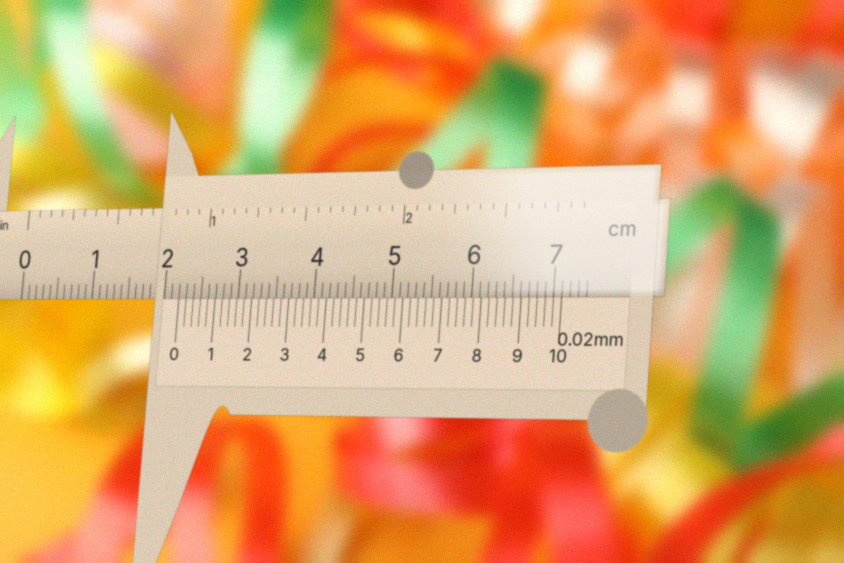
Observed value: {"value": 22.0, "unit": "mm"}
